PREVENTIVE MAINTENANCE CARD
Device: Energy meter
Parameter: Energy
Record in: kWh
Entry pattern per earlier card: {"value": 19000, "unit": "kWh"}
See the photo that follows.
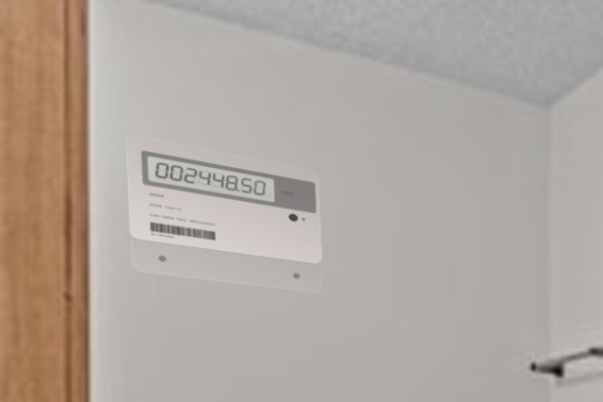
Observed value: {"value": 2448.50, "unit": "kWh"}
